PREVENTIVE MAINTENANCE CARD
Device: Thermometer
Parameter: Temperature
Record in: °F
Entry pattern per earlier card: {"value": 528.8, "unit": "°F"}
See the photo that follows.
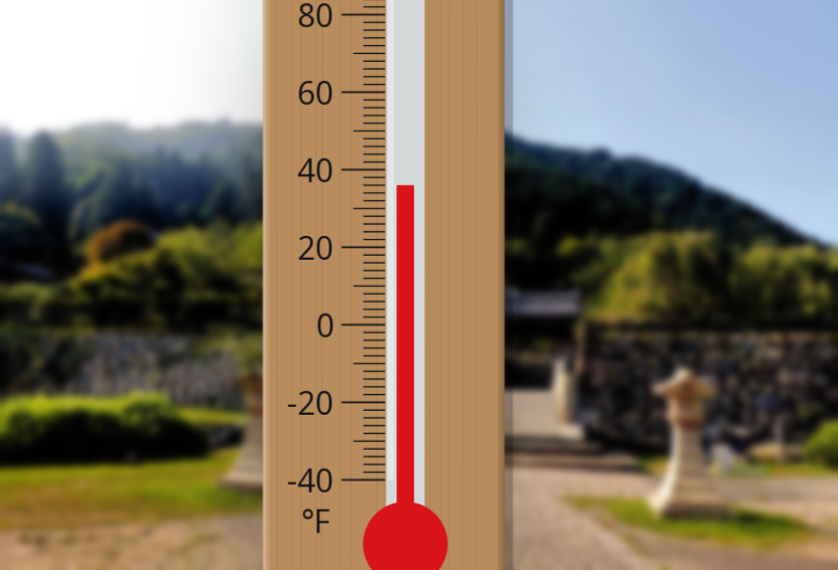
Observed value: {"value": 36, "unit": "°F"}
